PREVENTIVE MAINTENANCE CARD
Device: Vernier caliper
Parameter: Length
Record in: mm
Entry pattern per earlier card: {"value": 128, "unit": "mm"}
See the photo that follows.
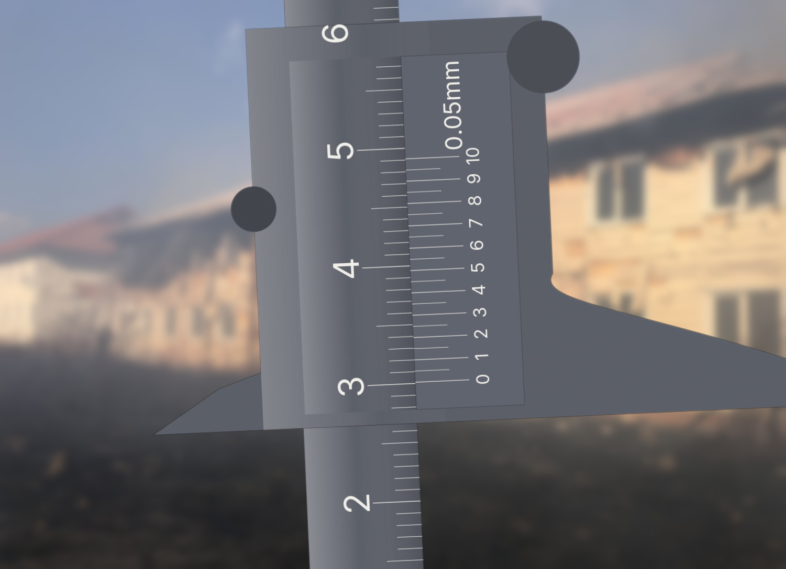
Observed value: {"value": 30.1, "unit": "mm"}
